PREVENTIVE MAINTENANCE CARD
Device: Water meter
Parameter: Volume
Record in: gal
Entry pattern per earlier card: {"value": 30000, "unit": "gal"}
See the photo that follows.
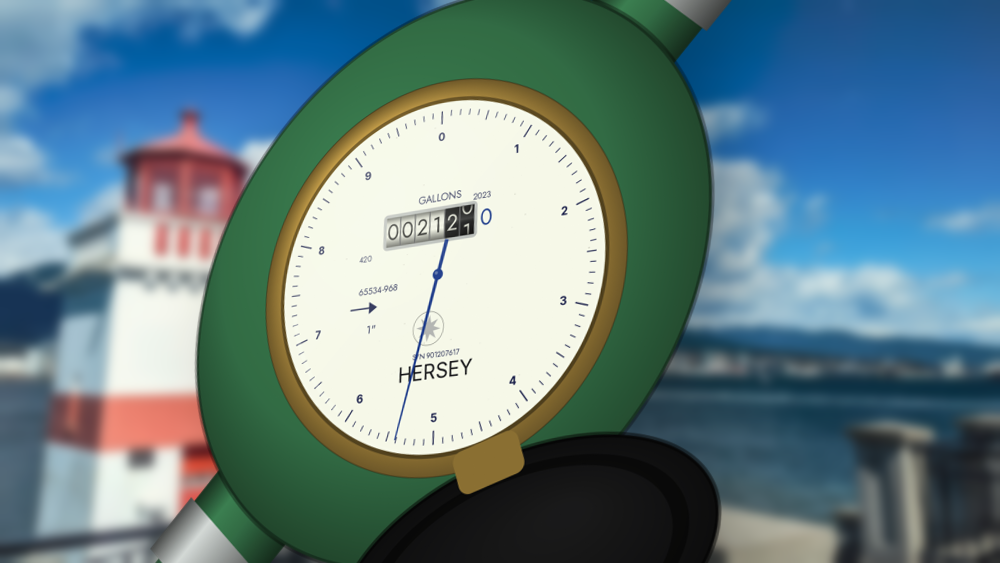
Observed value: {"value": 21205.4, "unit": "gal"}
